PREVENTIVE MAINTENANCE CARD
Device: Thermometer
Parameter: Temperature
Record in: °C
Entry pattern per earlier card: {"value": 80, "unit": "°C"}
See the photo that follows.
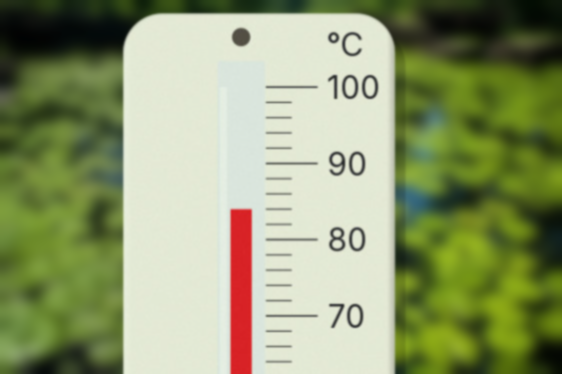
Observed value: {"value": 84, "unit": "°C"}
